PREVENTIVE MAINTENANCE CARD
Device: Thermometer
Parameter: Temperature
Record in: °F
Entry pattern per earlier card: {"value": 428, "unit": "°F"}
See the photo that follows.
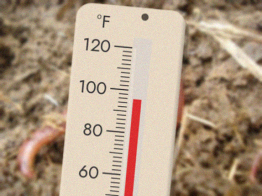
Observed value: {"value": 96, "unit": "°F"}
